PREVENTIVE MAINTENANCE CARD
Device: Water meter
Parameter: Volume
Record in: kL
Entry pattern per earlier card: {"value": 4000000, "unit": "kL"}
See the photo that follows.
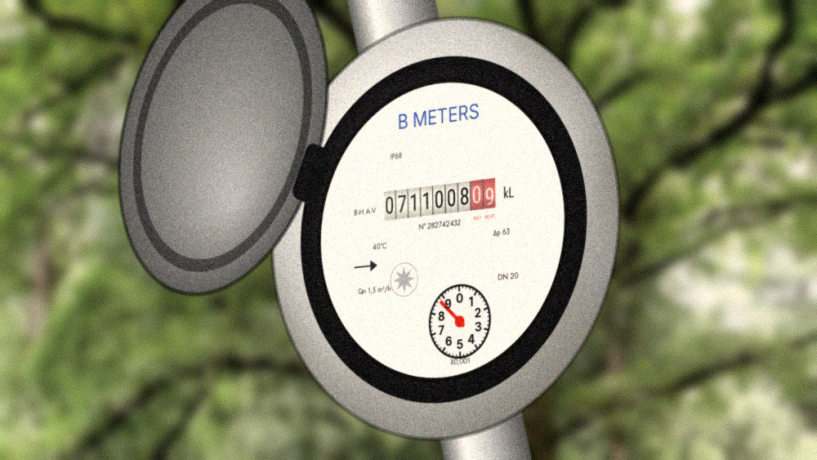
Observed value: {"value": 711008.088, "unit": "kL"}
